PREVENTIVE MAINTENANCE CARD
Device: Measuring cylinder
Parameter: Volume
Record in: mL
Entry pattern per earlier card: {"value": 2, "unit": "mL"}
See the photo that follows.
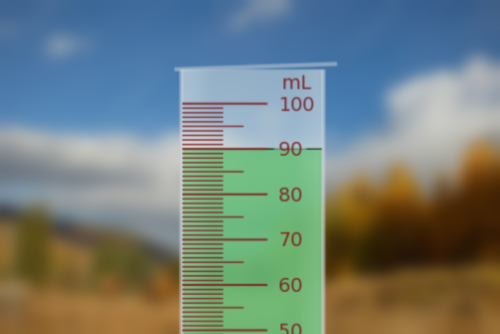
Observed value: {"value": 90, "unit": "mL"}
